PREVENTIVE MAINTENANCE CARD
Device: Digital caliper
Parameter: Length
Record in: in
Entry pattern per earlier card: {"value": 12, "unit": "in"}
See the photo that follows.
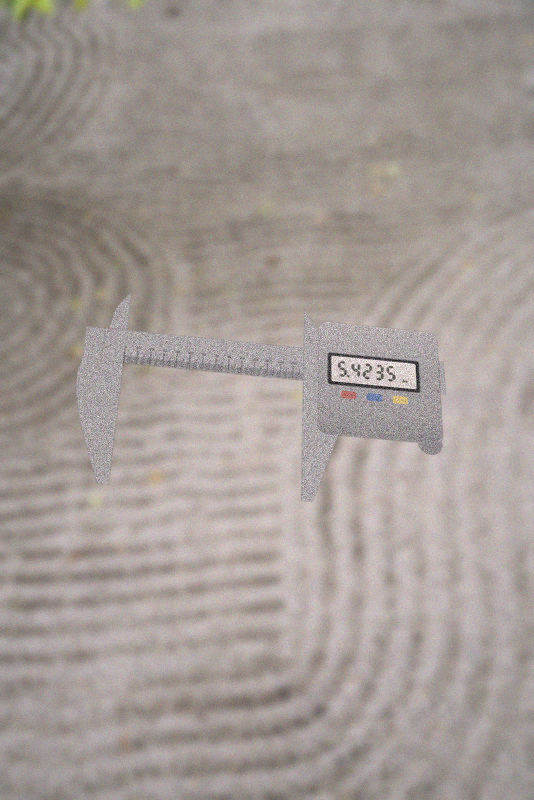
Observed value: {"value": 5.4235, "unit": "in"}
